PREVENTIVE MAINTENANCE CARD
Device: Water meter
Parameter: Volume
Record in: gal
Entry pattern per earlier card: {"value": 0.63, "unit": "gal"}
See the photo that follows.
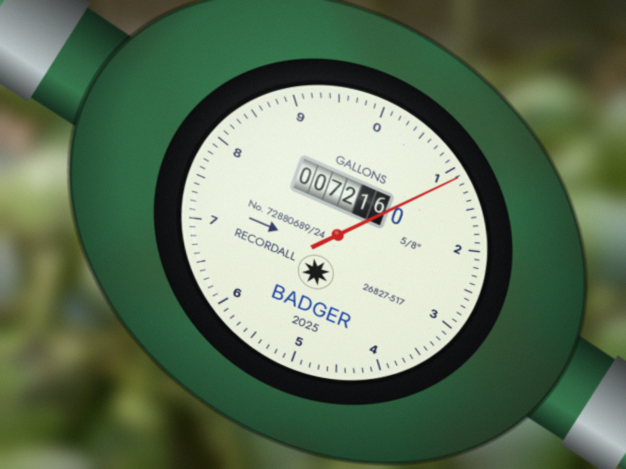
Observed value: {"value": 72161.1, "unit": "gal"}
